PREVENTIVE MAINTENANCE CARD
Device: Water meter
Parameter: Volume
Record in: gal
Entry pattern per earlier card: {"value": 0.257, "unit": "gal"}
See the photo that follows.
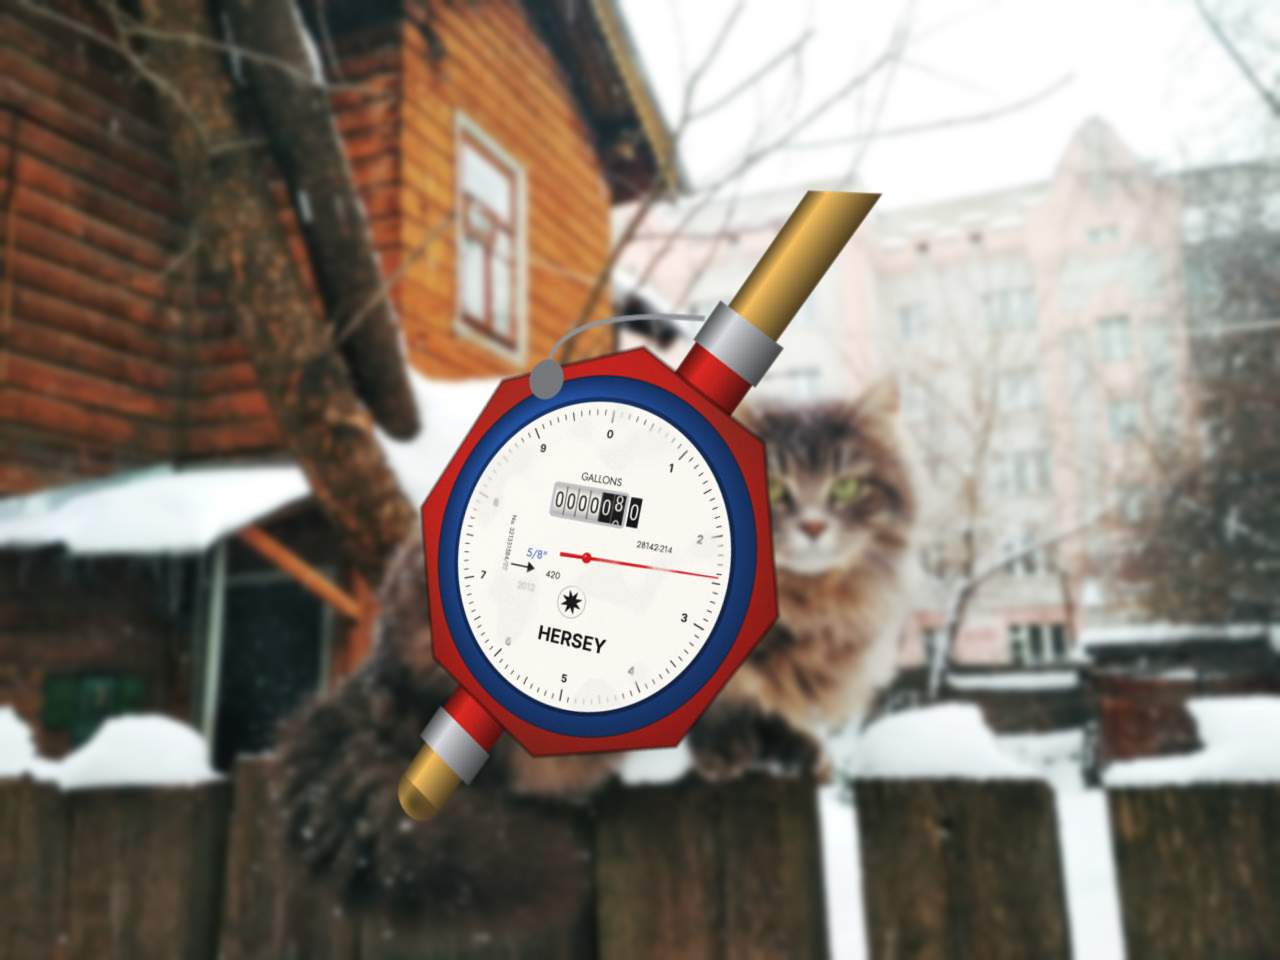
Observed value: {"value": 82.4, "unit": "gal"}
